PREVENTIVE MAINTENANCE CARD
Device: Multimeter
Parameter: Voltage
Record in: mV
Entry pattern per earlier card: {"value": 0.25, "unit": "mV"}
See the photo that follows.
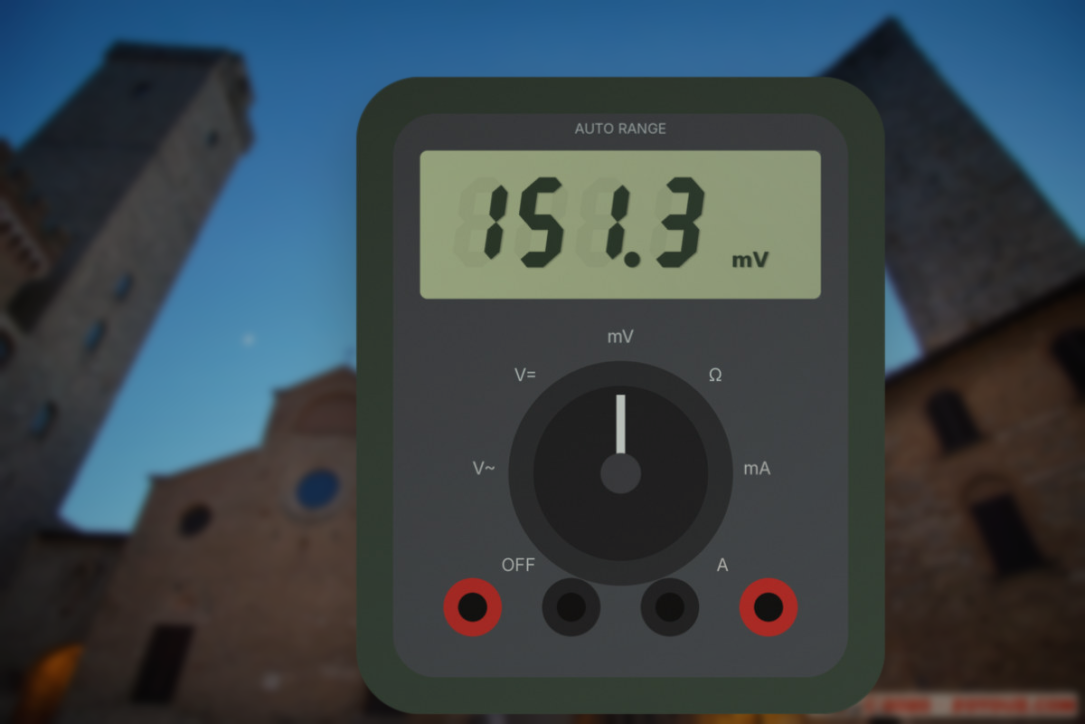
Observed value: {"value": 151.3, "unit": "mV"}
